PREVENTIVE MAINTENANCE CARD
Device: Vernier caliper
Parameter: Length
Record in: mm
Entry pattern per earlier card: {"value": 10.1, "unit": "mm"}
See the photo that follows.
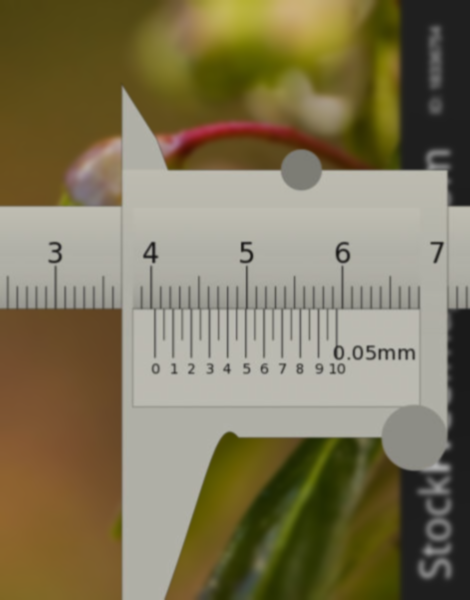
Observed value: {"value": 40.4, "unit": "mm"}
